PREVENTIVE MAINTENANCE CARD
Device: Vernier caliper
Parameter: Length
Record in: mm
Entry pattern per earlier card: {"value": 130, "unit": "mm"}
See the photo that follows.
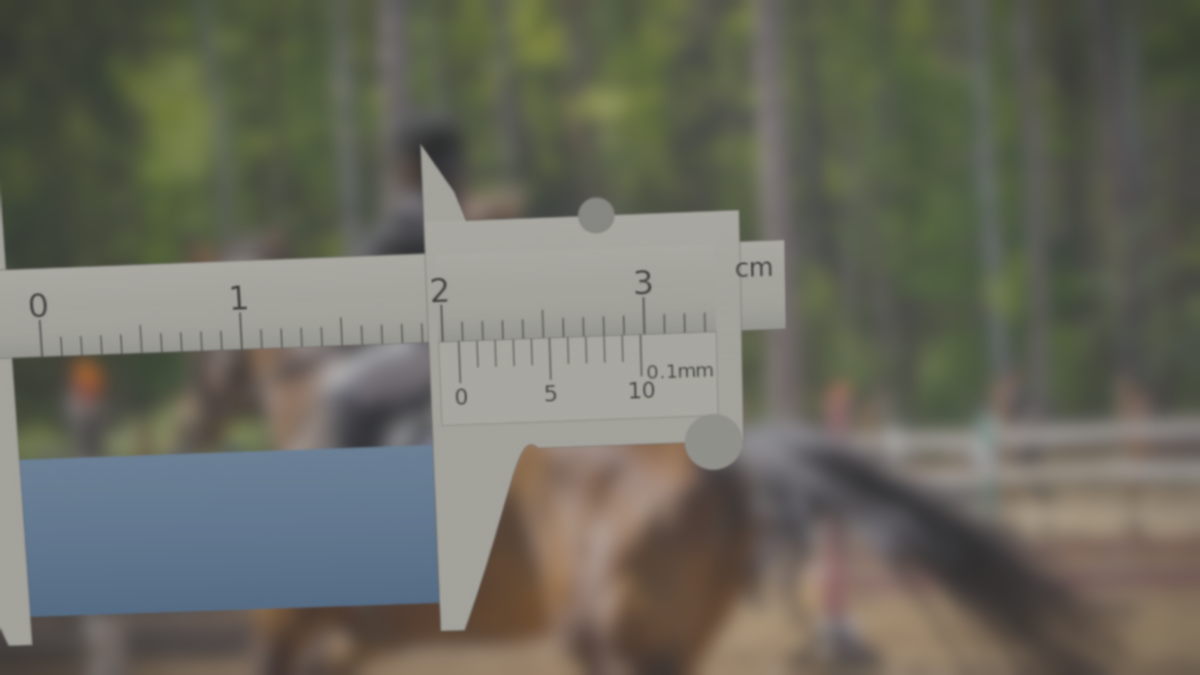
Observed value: {"value": 20.8, "unit": "mm"}
